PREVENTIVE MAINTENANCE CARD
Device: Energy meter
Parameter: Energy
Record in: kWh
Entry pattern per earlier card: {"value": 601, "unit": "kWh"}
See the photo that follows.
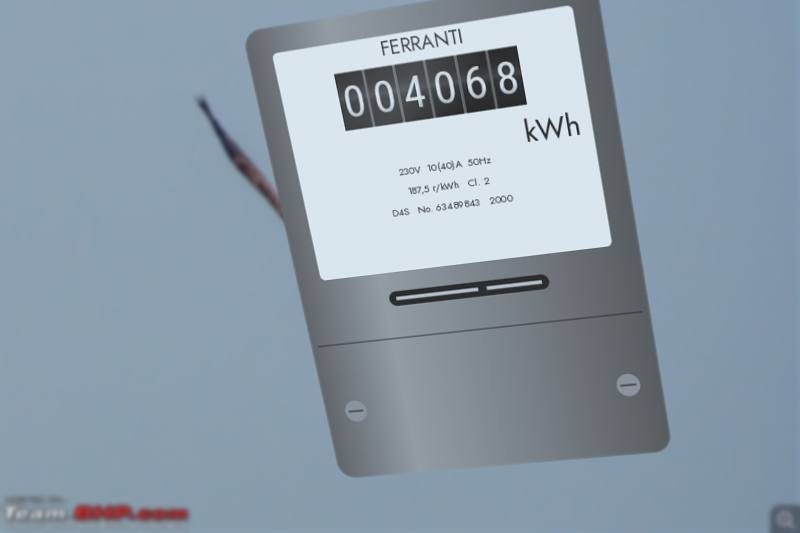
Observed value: {"value": 4068, "unit": "kWh"}
